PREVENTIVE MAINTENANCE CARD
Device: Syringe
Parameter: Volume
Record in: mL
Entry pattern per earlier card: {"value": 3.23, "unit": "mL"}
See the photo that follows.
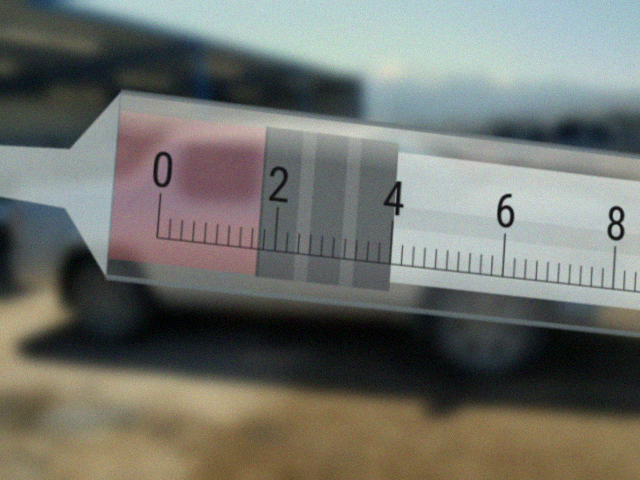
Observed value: {"value": 1.7, "unit": "mL"}
